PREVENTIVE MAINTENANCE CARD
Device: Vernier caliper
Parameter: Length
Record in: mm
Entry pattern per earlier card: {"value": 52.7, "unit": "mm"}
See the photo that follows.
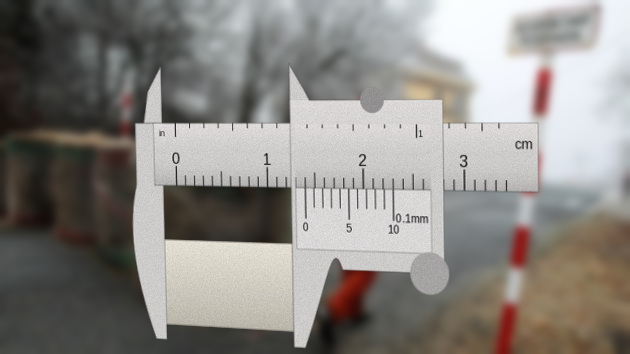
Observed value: {"value": 14.0, "unit": "mm"}
